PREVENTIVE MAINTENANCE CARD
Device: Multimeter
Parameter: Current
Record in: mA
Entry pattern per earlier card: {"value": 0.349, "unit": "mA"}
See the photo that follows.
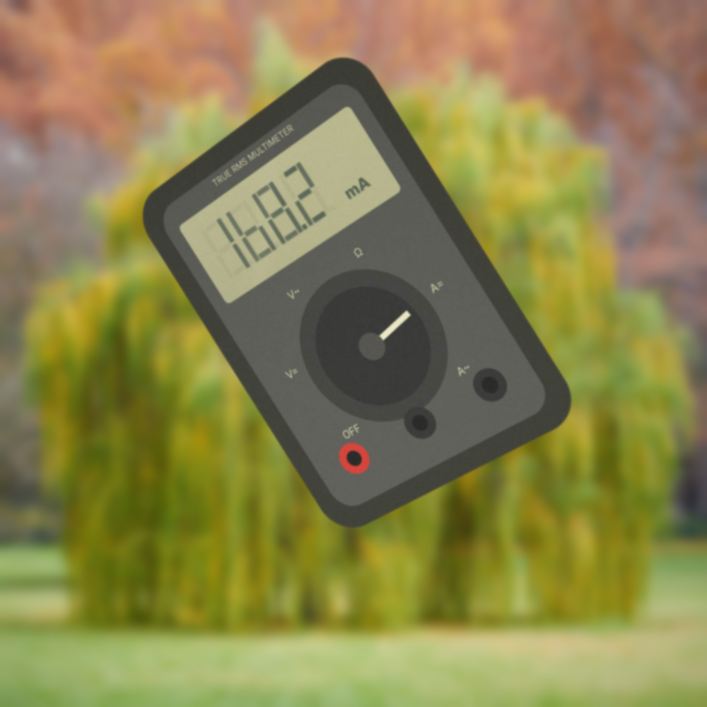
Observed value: {"value": 168.2, "unit": "mA"}
